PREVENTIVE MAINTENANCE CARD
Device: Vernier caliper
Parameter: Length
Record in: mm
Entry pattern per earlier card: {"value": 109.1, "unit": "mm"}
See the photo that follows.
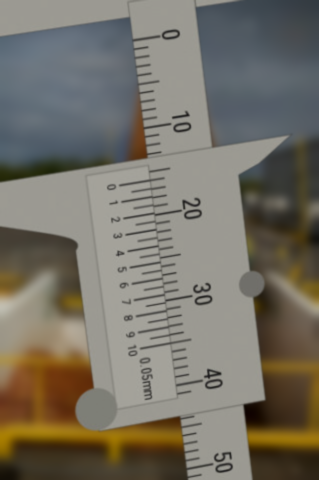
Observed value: {"value": 16.0, "unit": "mm"}
